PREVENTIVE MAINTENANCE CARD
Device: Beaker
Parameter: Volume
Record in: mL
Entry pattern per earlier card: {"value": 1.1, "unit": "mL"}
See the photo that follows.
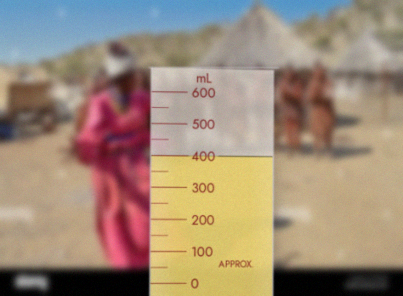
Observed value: {"value": 400, "unit": "mL"}
